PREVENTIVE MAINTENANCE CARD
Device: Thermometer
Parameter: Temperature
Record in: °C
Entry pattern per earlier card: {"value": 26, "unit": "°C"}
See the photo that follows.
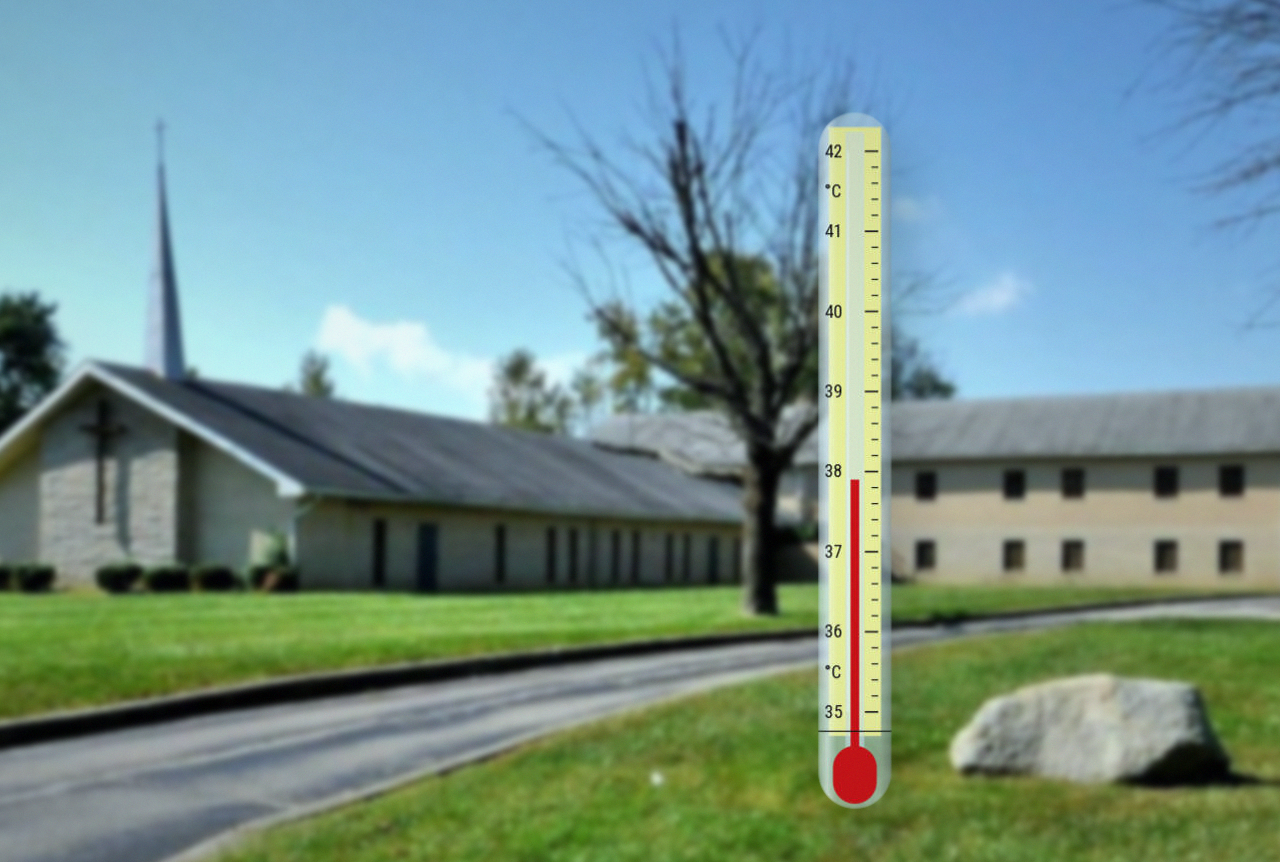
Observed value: {"value": 37.9, "unit": "°C"}
